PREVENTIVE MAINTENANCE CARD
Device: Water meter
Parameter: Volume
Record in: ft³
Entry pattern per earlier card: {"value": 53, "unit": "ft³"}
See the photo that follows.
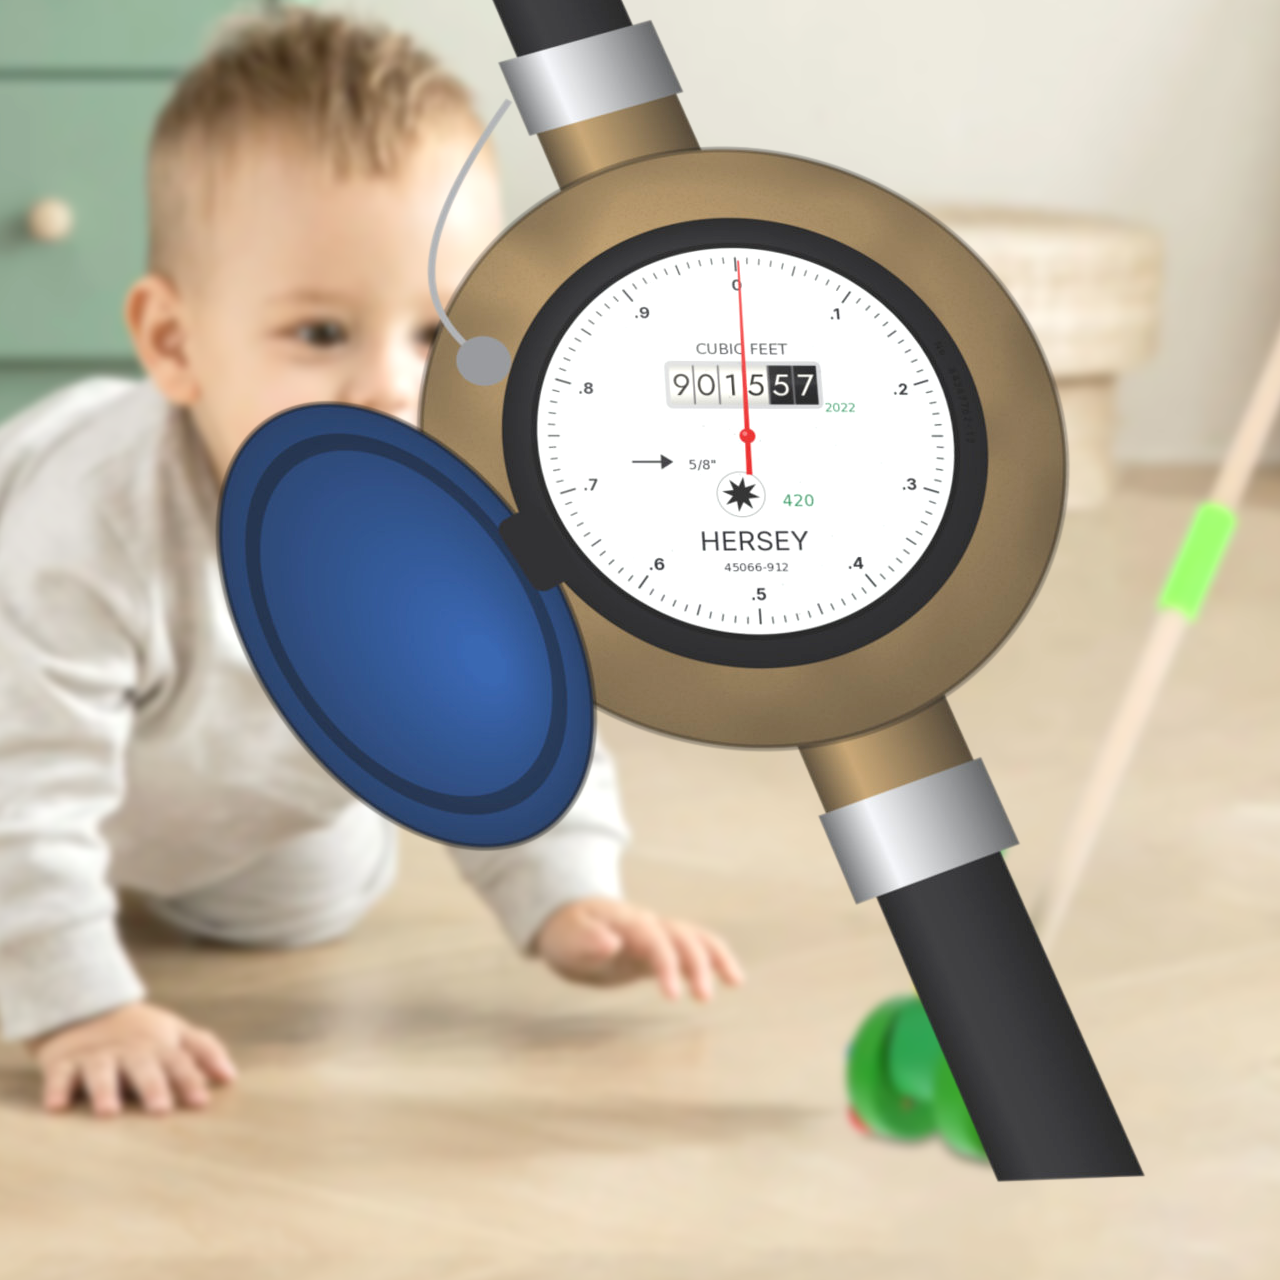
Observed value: {"value": 901557.00, "unit": "ft³"}
